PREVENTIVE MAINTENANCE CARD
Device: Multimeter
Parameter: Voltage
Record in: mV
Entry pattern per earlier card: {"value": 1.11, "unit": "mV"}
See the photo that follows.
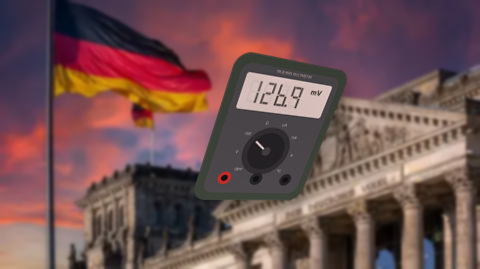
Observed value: {"value": 126.9, "unit": "mV"}
